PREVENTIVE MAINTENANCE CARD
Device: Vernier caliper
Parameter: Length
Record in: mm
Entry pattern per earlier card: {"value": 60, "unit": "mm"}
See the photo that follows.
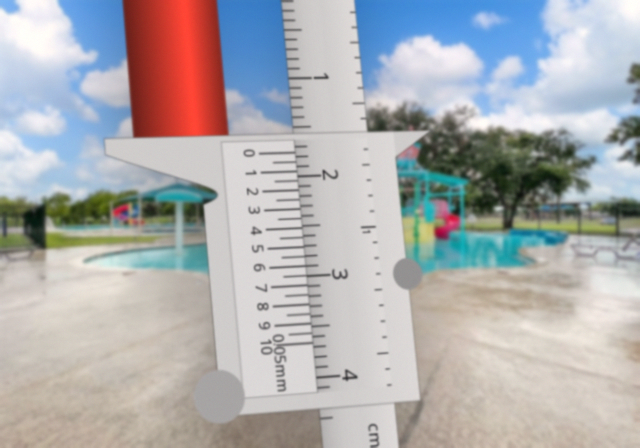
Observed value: {"value": 17.6, "unit": "mm"}
